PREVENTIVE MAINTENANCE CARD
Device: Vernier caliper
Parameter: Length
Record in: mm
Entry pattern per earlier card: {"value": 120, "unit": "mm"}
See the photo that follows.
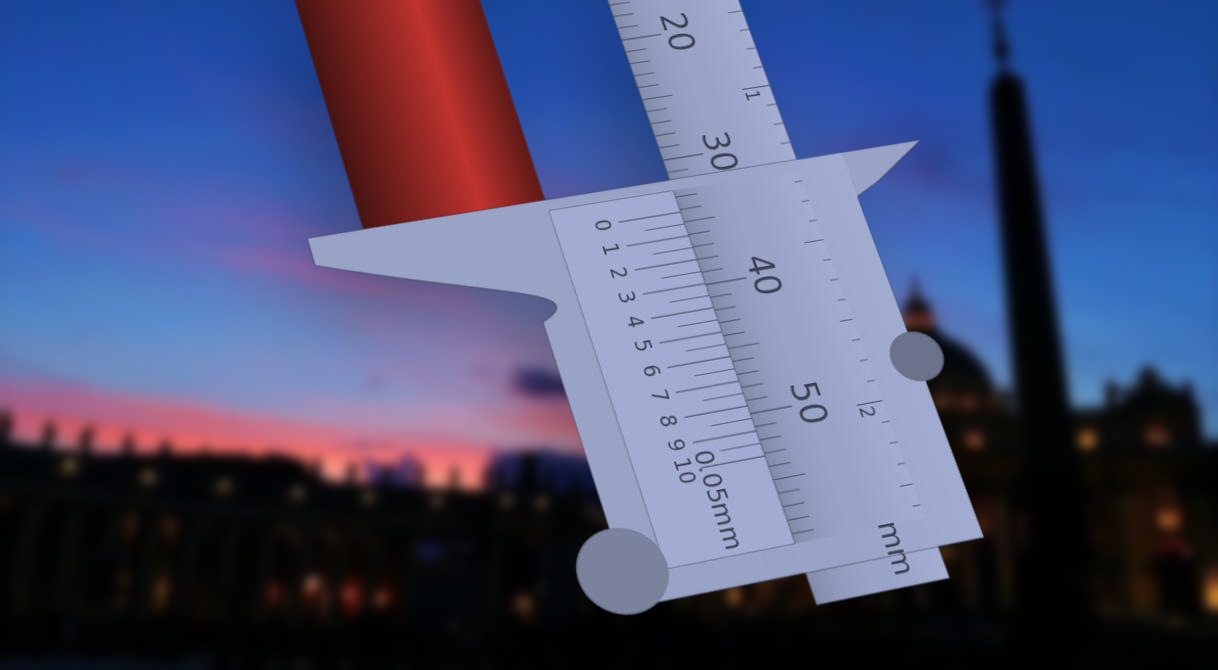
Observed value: {"value": 34.2, "unit": "mm"}
